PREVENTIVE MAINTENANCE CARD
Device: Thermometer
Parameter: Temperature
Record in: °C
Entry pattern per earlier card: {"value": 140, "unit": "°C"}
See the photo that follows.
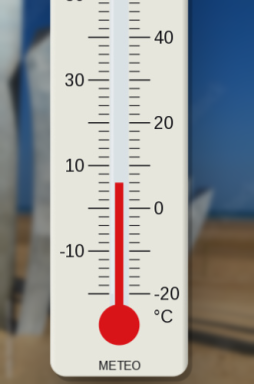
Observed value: {"value": 6, "unit": "°C"}
